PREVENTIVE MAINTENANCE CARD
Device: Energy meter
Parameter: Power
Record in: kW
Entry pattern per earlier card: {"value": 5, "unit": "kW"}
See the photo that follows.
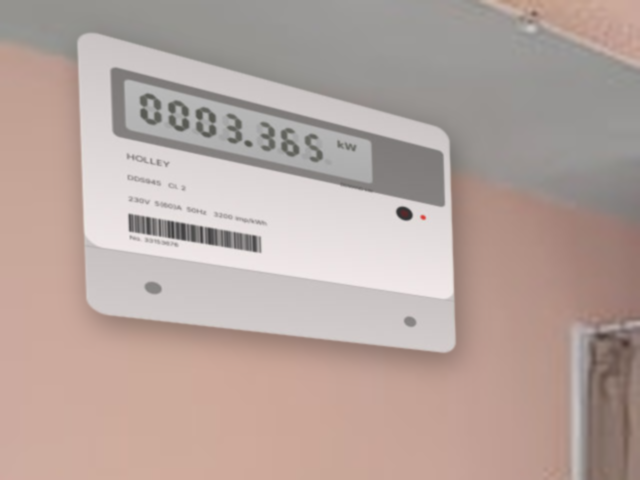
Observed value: {"value": 3.365, "unit": "kW"}
